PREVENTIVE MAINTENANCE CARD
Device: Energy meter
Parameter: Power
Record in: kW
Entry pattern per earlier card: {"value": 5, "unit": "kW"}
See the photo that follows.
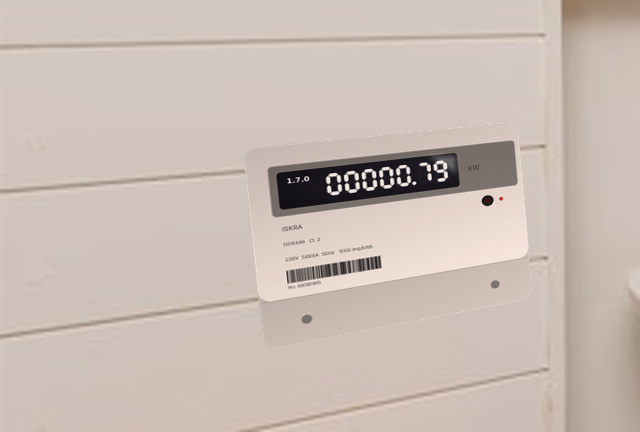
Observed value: {"value": 0.79, "unit": "kW"}
